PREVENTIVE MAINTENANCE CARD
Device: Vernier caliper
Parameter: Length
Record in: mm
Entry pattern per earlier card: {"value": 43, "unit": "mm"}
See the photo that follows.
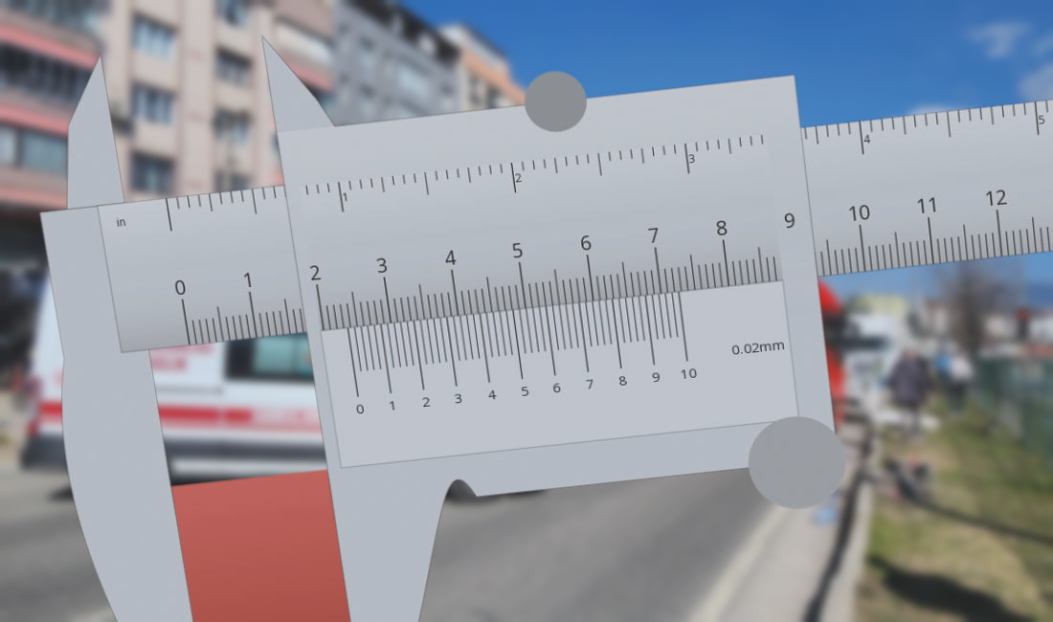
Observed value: {"value": 23.6, "unit": "mm"}
